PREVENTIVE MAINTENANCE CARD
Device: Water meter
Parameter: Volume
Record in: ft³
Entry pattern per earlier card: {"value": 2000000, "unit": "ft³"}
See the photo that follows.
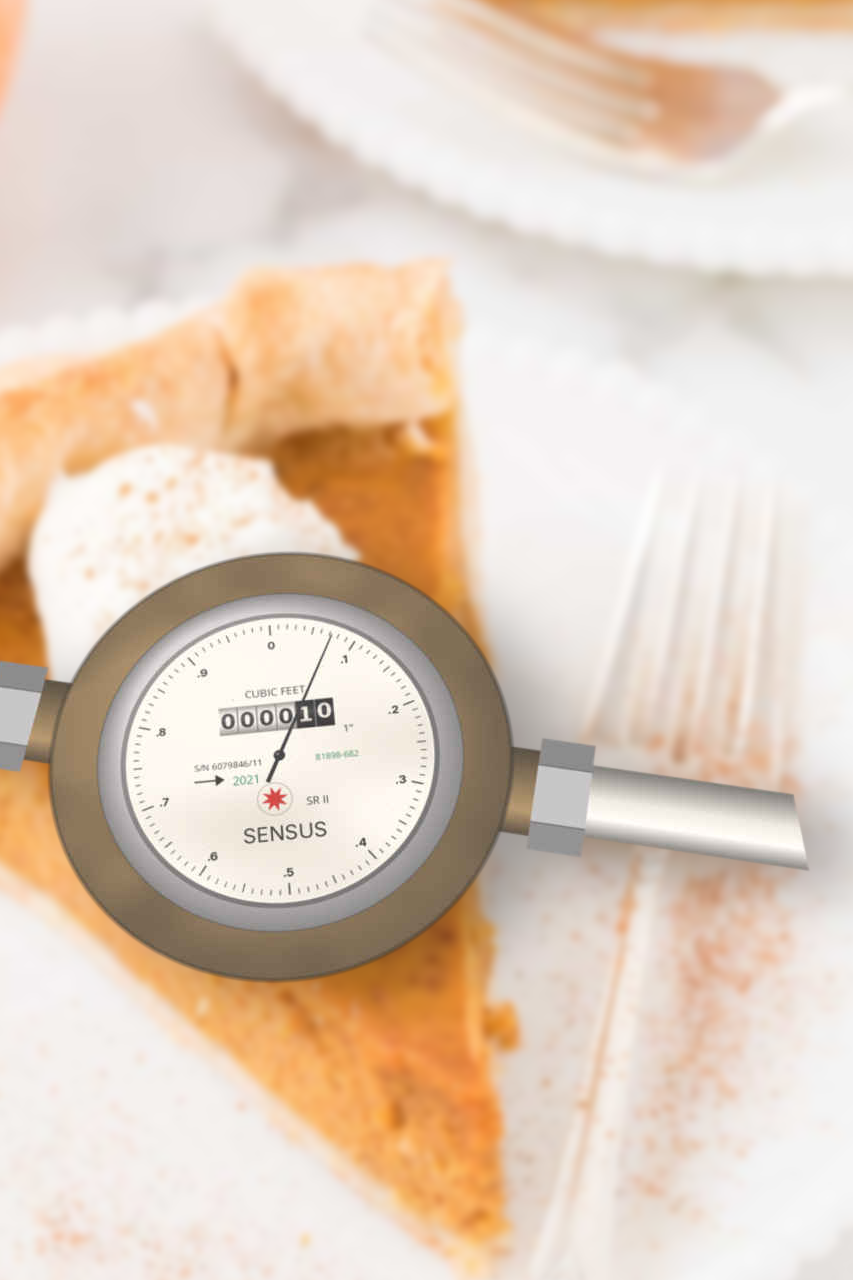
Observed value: {"value": 10.07, "unit": "ft³"}
